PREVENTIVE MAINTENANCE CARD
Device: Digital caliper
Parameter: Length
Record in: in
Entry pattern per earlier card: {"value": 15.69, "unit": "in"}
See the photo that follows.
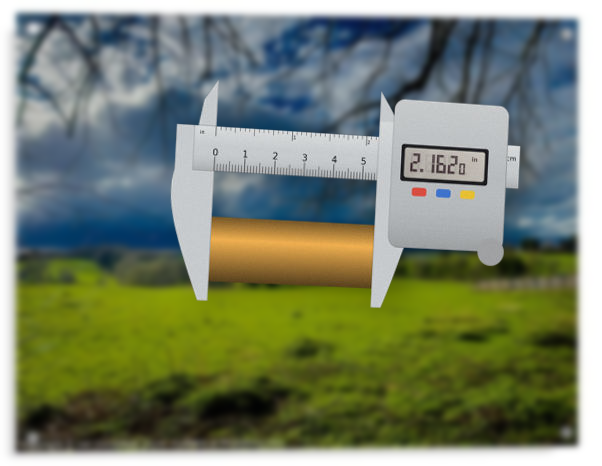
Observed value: {"value": 2.1620, "unit": "in"}
